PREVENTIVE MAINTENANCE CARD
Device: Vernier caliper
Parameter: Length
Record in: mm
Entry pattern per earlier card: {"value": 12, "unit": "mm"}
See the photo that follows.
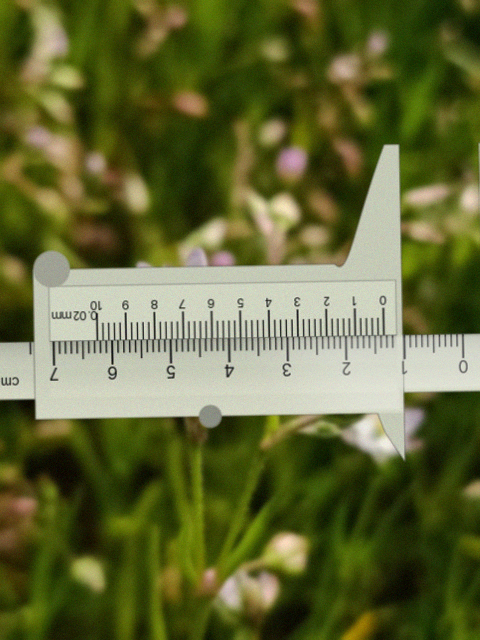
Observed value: {"value": 13.5, "unit": "mm"}
